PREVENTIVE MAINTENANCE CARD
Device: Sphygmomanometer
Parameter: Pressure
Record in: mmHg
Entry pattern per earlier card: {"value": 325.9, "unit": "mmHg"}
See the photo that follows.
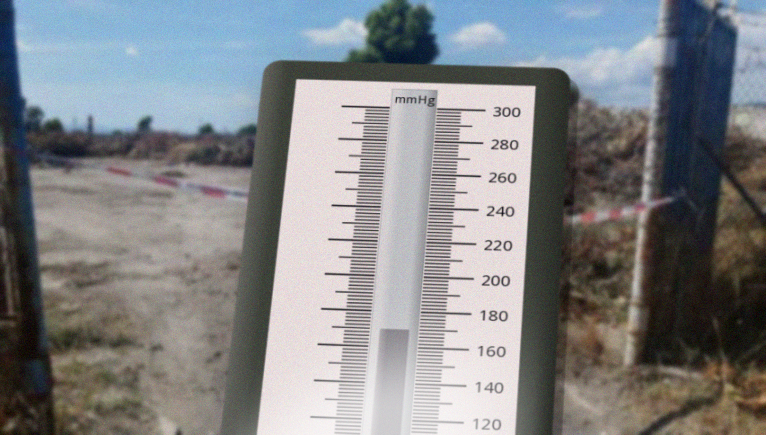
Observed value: {"value": 170, "unit": "mmHg"}
